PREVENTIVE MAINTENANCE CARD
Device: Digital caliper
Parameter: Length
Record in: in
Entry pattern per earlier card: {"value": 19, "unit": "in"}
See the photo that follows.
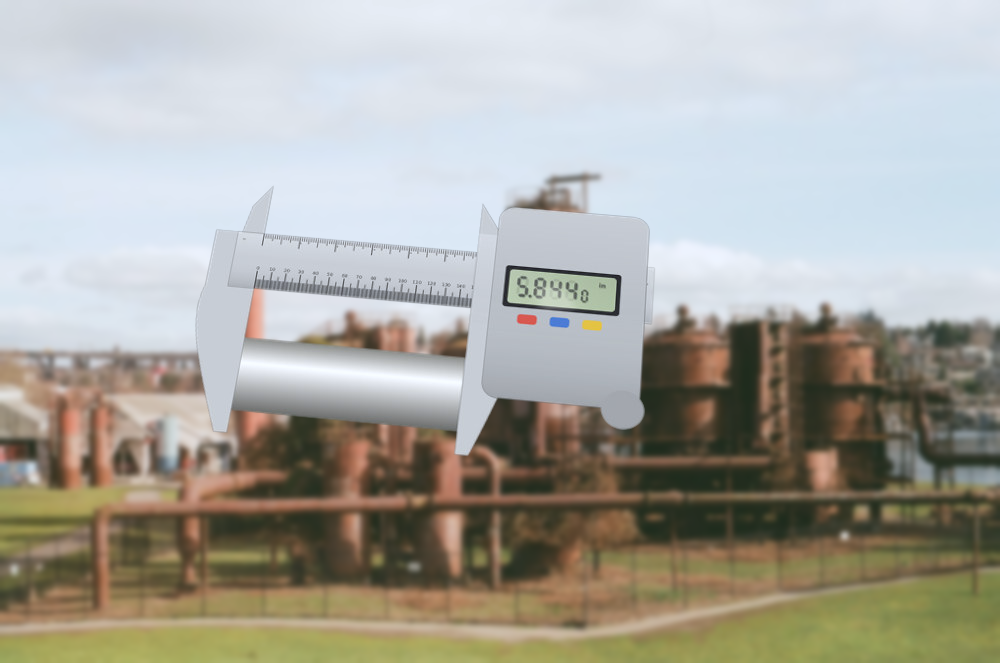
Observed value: {"value": 5.8440, "unit": "in"}
